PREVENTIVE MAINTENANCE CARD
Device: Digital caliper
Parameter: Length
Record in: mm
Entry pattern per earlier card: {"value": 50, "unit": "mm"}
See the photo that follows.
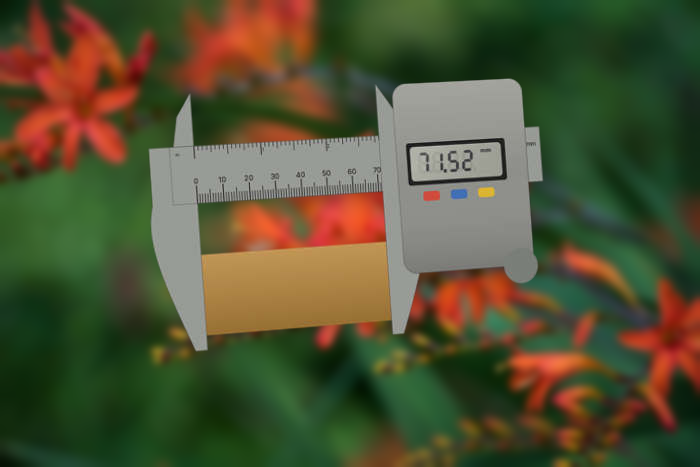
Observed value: {"value": 71.52, "unit": "mm"}
